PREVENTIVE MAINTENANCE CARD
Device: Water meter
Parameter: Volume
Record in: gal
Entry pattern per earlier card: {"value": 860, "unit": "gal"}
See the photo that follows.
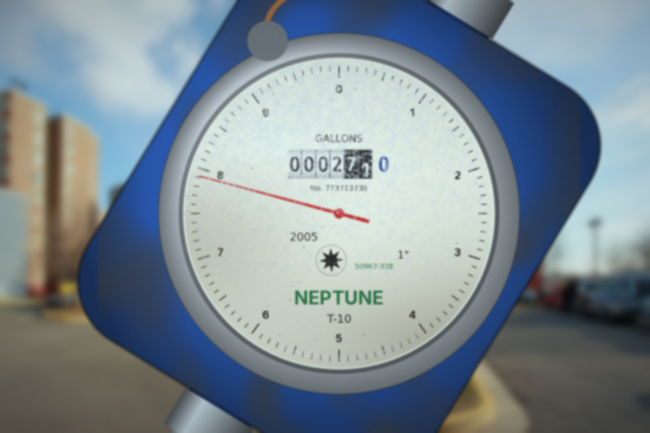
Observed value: {"value": 2707.9, "unit": "gal"}
